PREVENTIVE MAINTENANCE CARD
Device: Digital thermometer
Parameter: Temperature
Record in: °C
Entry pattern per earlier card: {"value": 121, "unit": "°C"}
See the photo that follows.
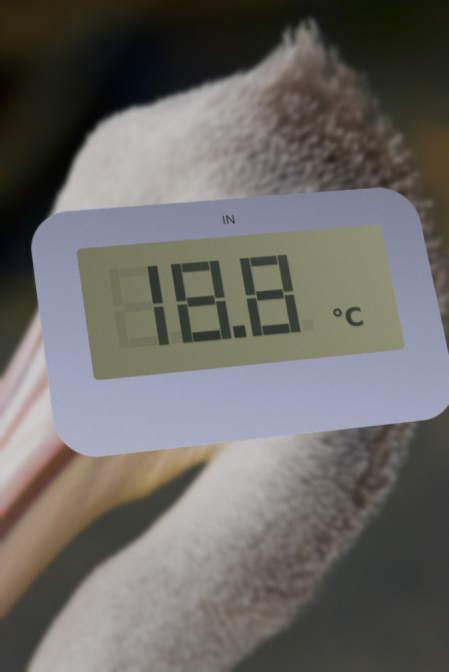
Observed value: {"value": 18.8, "unit": "°C"}
